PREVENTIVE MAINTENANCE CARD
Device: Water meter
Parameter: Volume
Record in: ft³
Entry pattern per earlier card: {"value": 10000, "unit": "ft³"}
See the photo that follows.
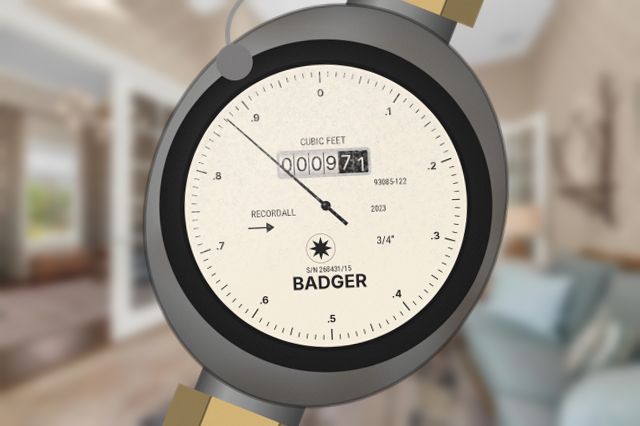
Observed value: {"value": 970.87, "unit": "ft³"}
